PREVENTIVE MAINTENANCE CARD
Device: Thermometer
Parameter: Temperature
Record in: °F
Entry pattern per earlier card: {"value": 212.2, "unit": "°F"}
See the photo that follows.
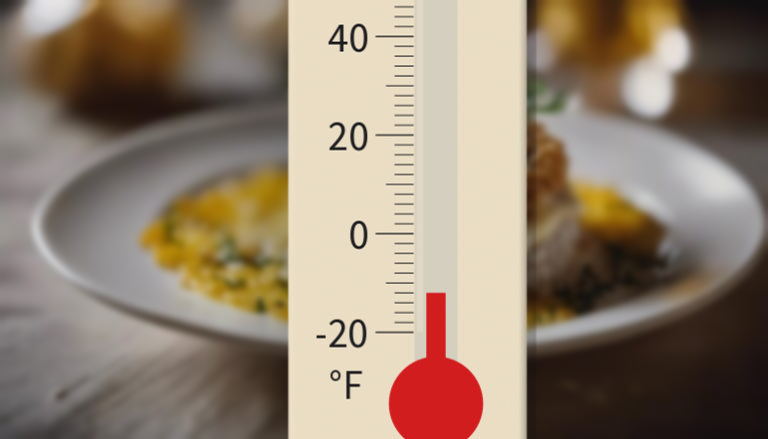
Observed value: {"value": -12, "unit": "°F"}
